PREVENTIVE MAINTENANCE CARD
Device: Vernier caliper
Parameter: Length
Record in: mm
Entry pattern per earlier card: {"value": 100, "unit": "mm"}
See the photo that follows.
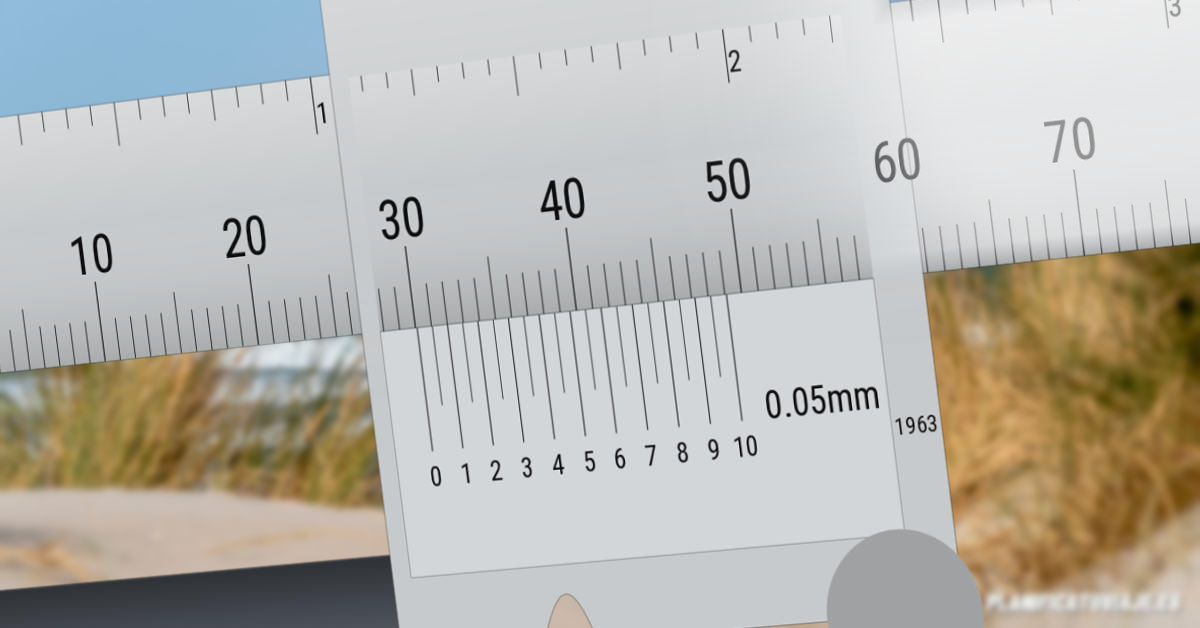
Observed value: {"value": 30.1, "unit": "mm"}
